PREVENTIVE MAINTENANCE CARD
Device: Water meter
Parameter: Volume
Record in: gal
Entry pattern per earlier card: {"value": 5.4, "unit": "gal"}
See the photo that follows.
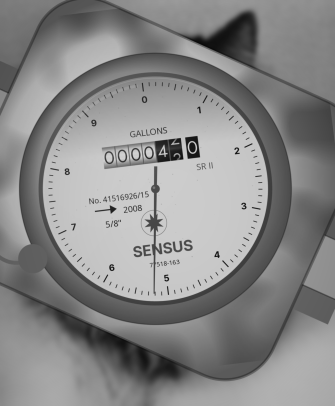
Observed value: {"value": 425.2, "unit": "gal"}
